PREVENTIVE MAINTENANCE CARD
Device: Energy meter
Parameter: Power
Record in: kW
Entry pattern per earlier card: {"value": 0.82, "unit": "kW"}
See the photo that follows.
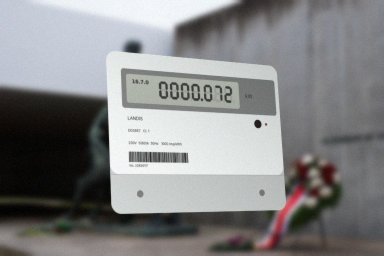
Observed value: {"value": 0.072, "unit": "kW"}
